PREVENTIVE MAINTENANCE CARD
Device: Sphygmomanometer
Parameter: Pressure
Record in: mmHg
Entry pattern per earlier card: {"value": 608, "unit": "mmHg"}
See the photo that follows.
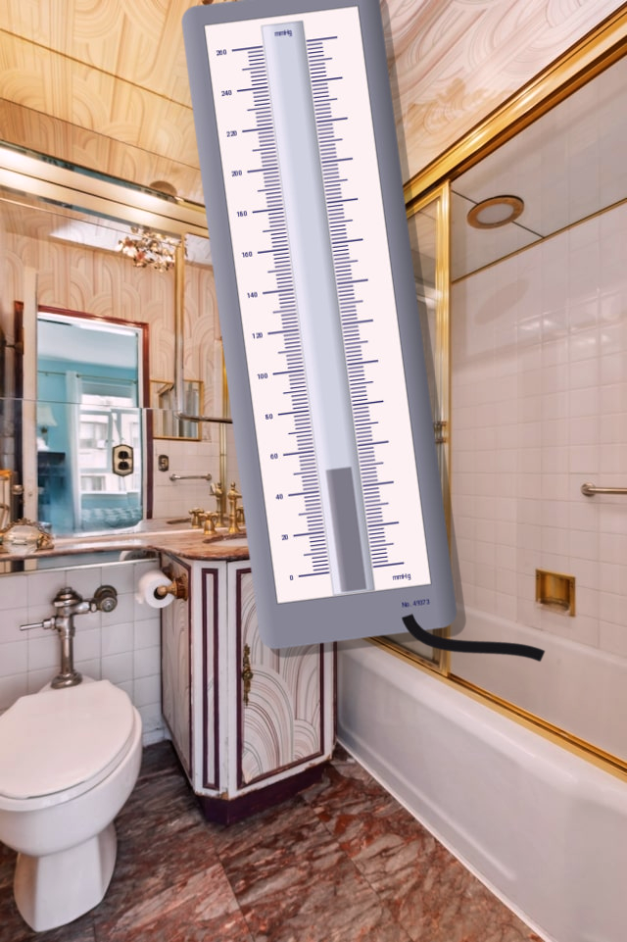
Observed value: {"value": 50, "unit": "mmHg"}
